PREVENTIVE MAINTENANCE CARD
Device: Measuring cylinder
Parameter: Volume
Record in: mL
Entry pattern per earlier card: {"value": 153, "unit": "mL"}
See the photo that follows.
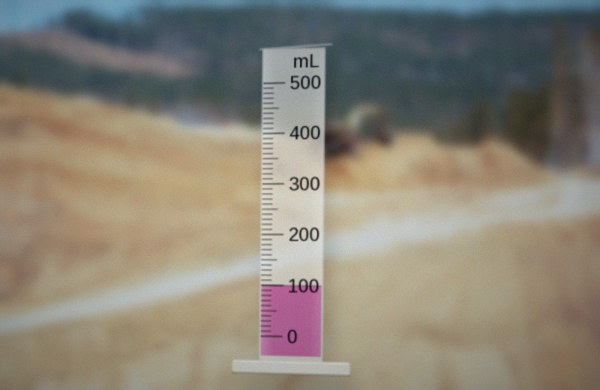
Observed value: {"value": 100, "unit": "mL"}
